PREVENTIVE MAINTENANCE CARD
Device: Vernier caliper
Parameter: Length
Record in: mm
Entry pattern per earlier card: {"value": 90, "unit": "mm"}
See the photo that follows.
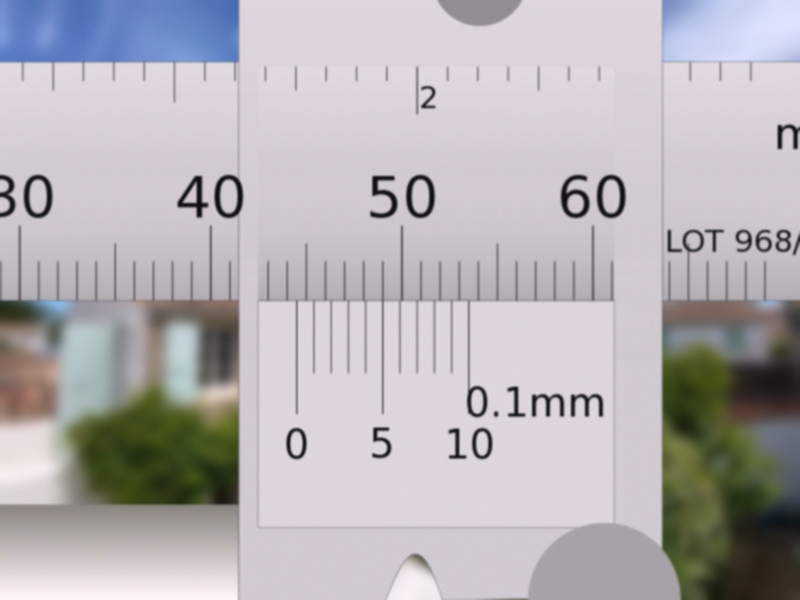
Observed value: {"value": 44.5, "unit": "mm"}
